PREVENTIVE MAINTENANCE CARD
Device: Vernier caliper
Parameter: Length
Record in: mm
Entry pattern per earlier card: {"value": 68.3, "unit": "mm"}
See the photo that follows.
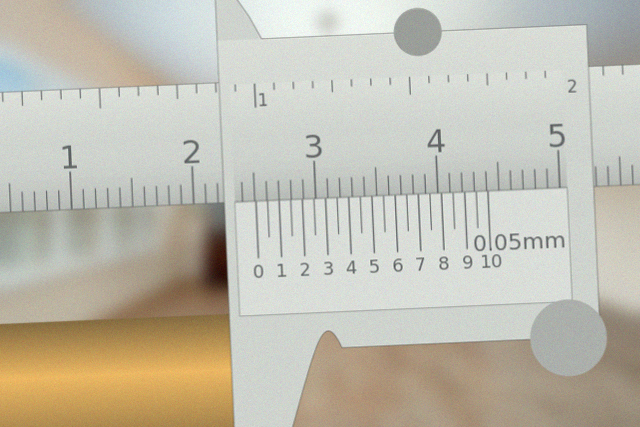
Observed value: {"value": 25.1, "unit": "mm"}
